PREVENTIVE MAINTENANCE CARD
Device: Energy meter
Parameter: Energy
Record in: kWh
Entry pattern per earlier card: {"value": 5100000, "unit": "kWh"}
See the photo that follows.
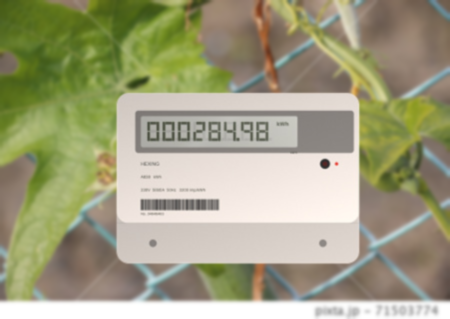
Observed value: {"value": 284.98, "unit": "kWh"}
